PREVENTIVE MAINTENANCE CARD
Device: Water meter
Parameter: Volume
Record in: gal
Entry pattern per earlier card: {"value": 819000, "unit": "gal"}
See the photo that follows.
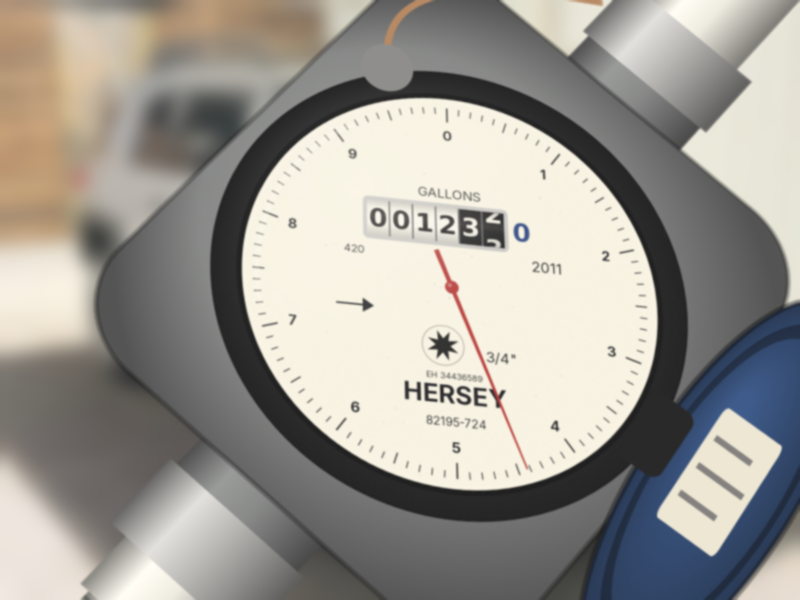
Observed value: {"value": 12324.4, "unit": "gal"}
